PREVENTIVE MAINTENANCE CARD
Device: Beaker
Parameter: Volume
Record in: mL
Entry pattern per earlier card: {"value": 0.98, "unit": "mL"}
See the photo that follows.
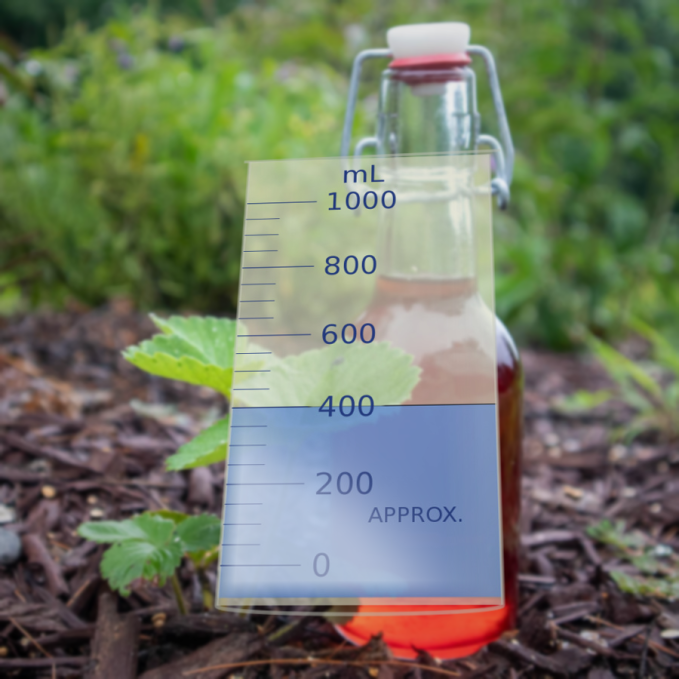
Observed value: {"value": 400, "unit": "mL"}
